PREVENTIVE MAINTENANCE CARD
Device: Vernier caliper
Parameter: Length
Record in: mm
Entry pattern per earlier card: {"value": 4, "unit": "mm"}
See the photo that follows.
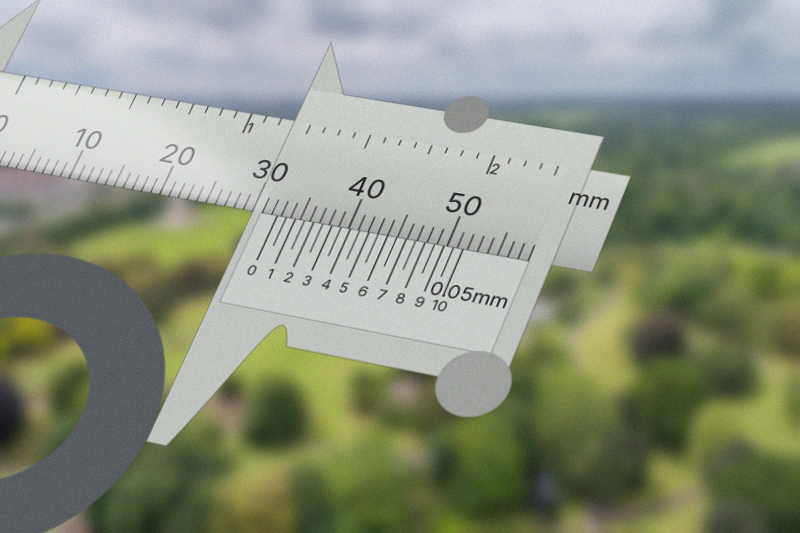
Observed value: {"value": 32.6, "unit": "mm"}
